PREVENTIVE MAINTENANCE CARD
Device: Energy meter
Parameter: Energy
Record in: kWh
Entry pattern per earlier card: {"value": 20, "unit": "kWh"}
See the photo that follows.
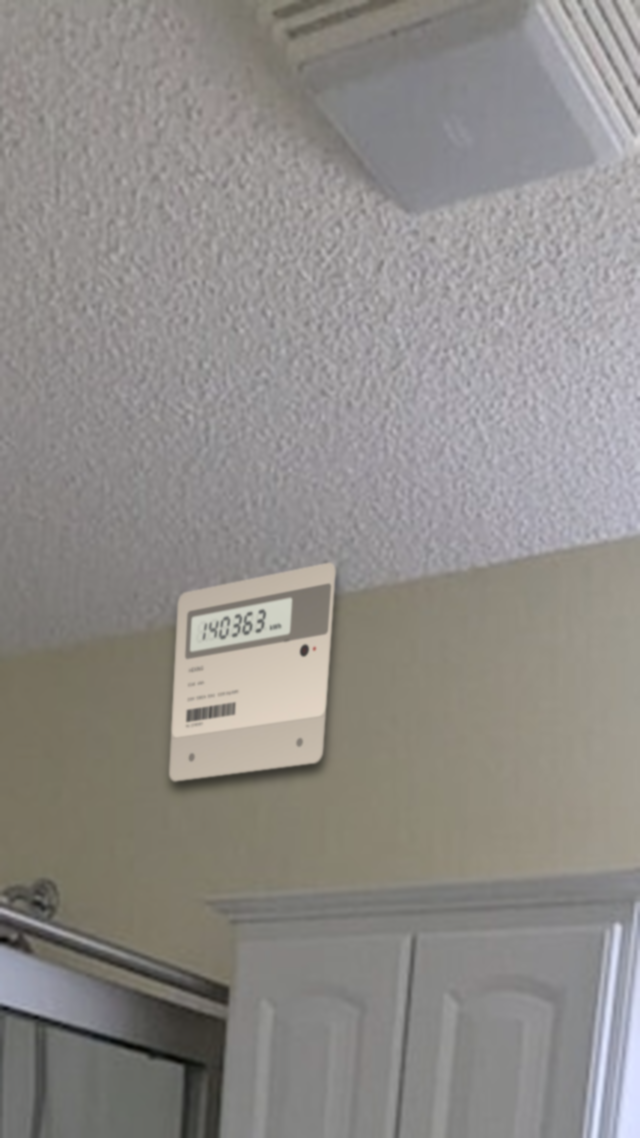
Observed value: {"value": 140363, "unit": "kWh"}
